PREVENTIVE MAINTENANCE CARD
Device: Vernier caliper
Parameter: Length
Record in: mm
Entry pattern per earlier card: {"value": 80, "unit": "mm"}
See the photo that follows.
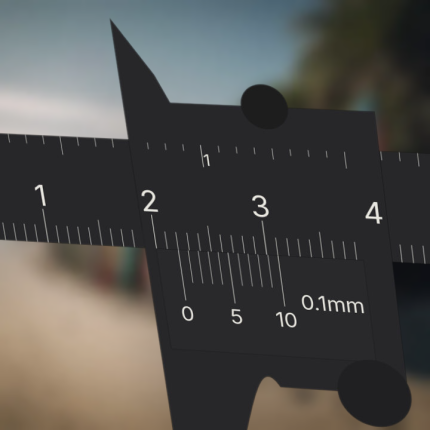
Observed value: {"value": 22.0, "unit": "mm"}
